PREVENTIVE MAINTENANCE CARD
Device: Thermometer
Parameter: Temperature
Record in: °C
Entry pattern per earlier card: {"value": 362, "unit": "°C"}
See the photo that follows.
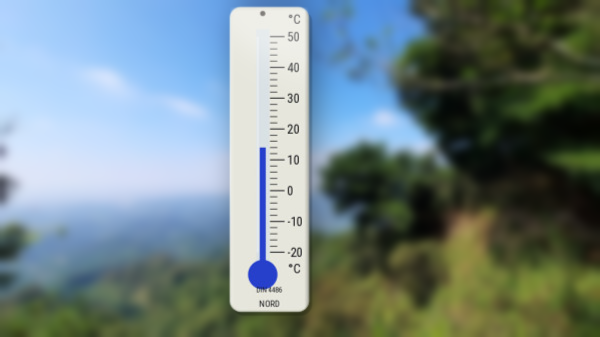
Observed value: {"value": 14, "unit": "°C"}
